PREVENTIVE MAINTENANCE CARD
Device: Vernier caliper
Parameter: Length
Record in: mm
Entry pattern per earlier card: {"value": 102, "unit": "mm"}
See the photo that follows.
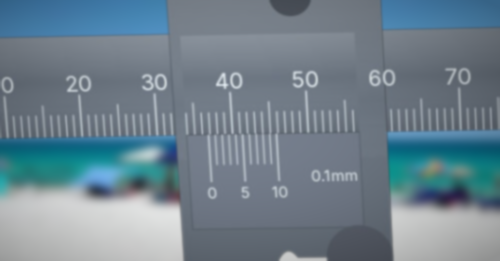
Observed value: {"value": 36.8, "unit": "mm"}
